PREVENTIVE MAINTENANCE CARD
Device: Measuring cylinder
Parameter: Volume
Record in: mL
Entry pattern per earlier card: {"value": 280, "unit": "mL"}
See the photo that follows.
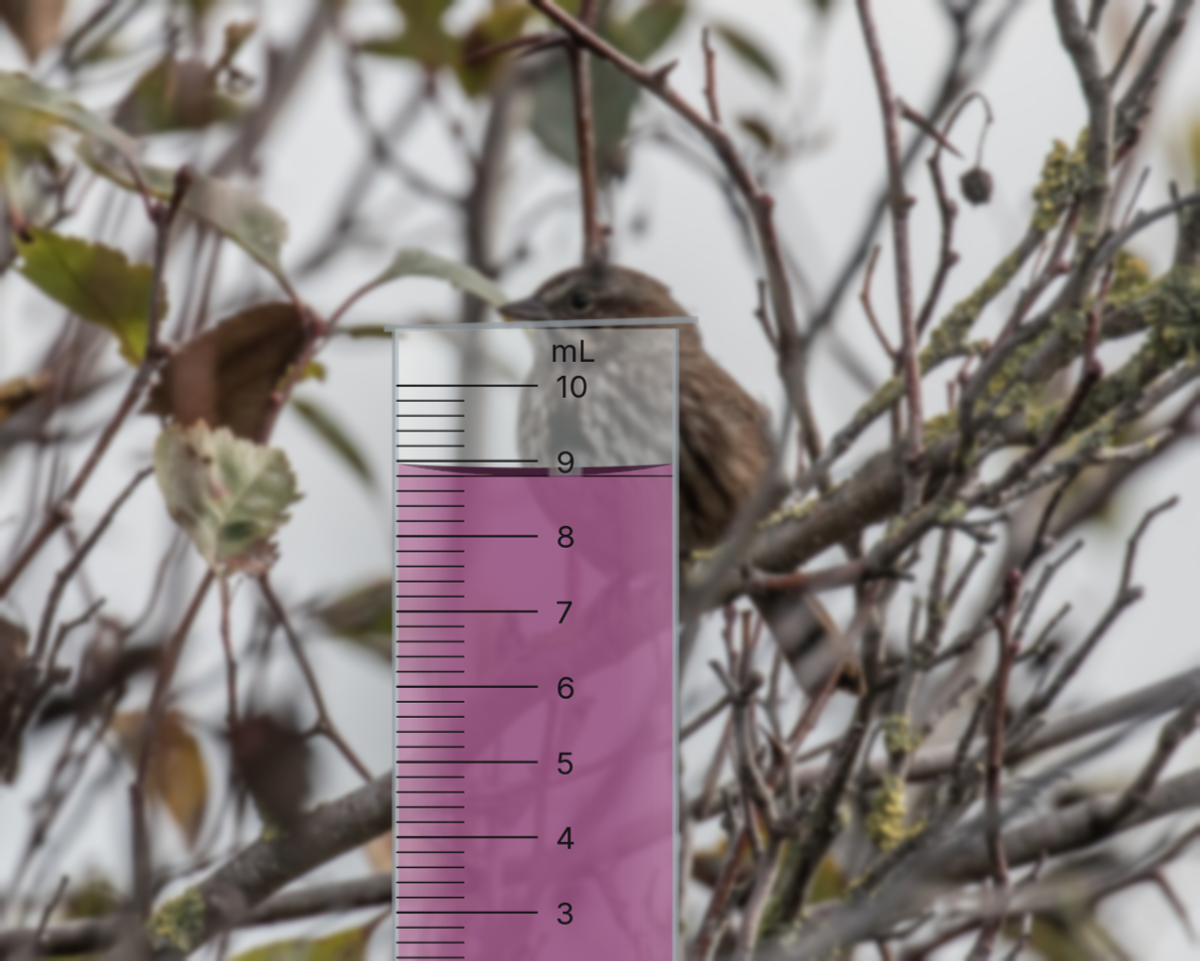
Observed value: {"value": 8.8, "unit": "mL"}
